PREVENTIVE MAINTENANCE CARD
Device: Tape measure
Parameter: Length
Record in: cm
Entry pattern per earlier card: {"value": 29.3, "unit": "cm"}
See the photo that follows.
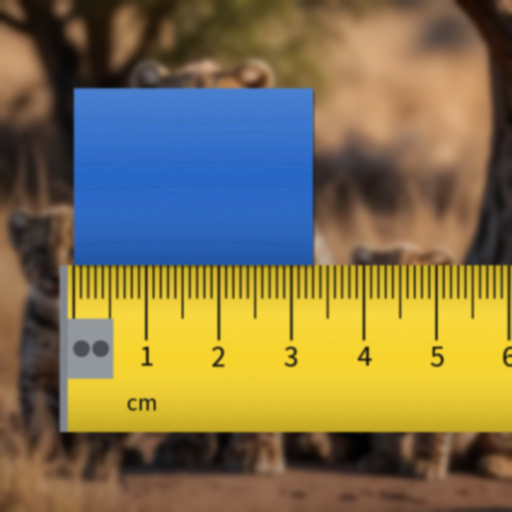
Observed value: {"value": 3.3, "unit": "cm"}
